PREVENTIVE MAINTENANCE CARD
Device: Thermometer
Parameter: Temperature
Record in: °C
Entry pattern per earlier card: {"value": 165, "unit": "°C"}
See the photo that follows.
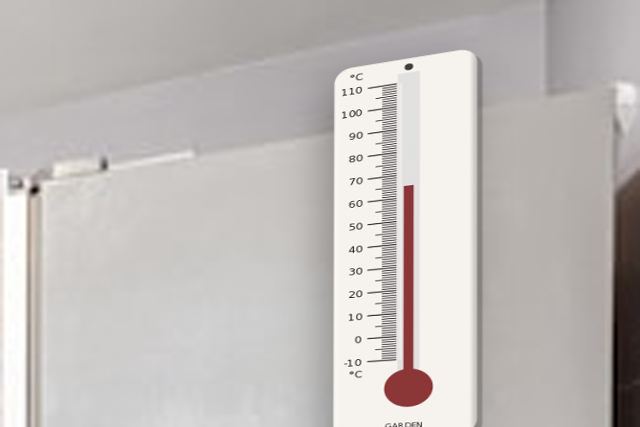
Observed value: {"value": 65, "unit": "°C"}
